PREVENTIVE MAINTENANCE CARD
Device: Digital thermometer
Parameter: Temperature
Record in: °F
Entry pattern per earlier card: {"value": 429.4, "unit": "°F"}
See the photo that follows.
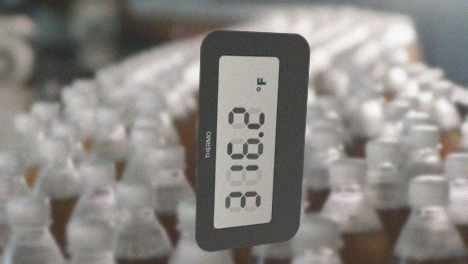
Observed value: {"value": 316.2, "unit": "°F"}
